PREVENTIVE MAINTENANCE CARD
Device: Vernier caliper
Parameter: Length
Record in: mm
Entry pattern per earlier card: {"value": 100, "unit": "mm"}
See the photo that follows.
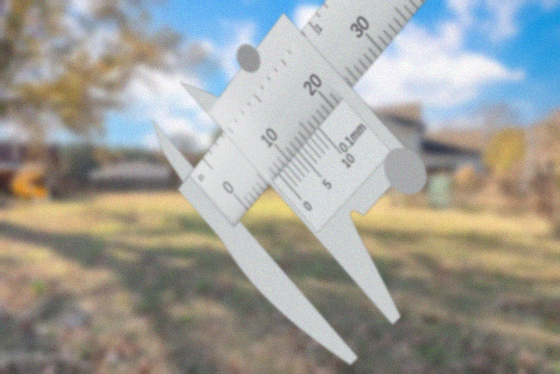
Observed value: {"value": 7.5, "unit": "mm"}
